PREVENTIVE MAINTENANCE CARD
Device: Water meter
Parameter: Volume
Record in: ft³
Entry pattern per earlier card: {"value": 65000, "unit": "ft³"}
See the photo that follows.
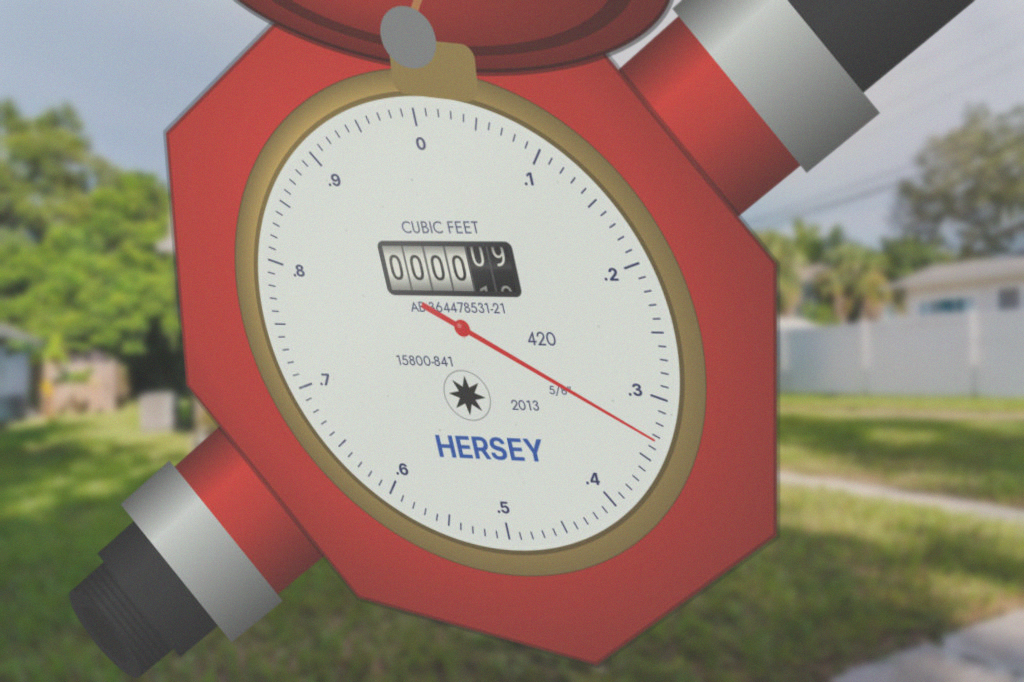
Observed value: {"value": 9.33, "unit": "ft³"}
